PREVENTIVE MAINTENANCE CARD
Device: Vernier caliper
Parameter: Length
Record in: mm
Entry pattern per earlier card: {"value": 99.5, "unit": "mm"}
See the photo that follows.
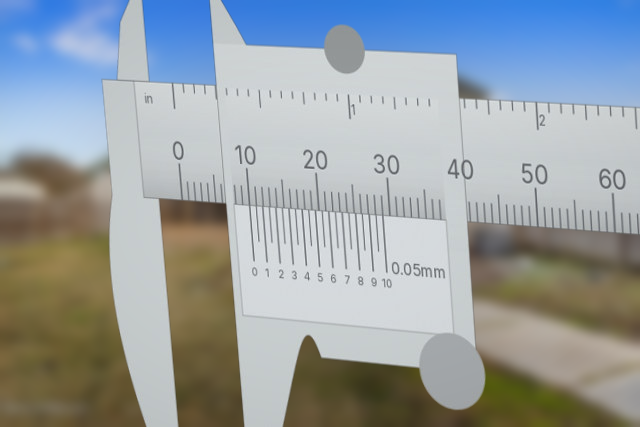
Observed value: {"value": 10.0, "unit": "mm"}
